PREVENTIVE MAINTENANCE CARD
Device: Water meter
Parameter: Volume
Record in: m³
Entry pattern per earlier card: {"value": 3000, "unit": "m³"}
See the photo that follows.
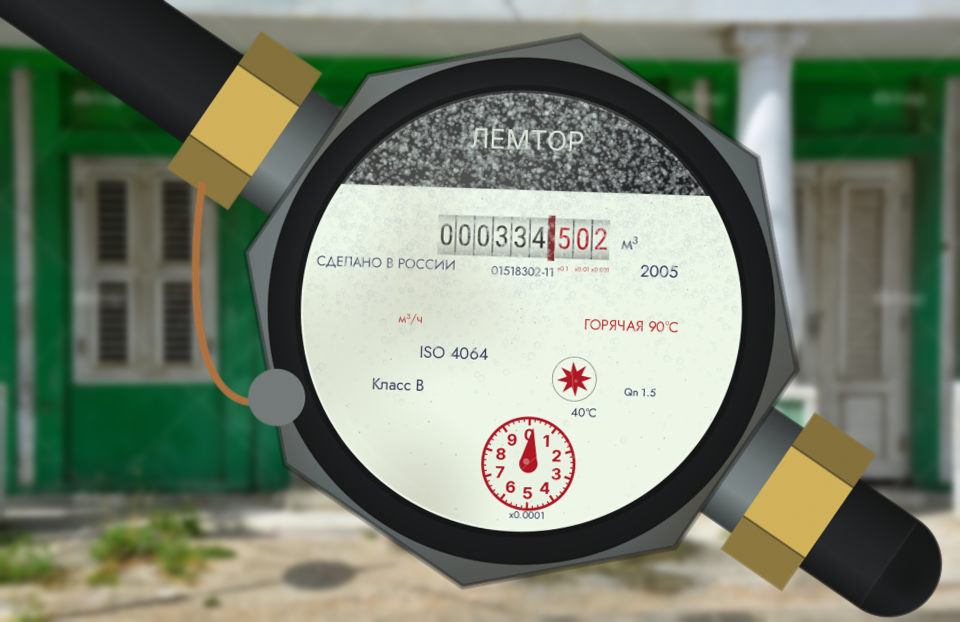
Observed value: {"value": 334.5020, "unit": "m³"}
